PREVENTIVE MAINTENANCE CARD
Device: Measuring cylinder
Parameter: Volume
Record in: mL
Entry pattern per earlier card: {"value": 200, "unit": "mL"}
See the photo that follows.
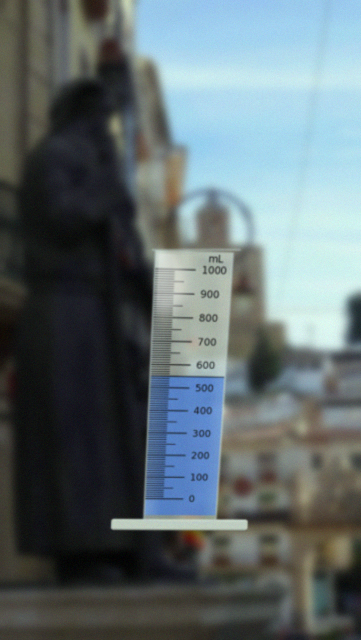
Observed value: {"value": 550, "unit": "mL"}
